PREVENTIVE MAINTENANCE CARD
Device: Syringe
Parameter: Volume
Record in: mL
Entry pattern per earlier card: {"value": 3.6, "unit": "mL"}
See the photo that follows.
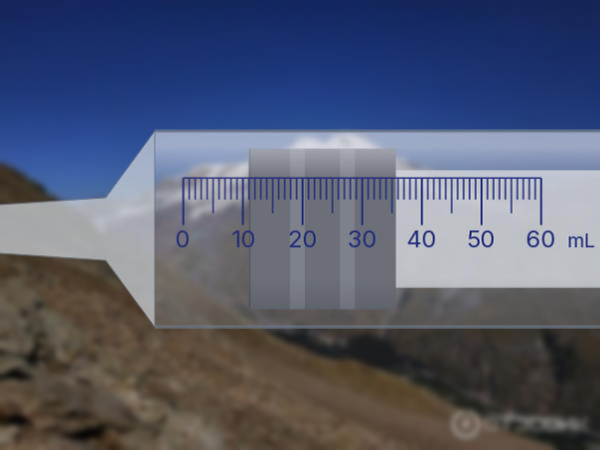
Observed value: {"value": 11, "unit": "mL"}
